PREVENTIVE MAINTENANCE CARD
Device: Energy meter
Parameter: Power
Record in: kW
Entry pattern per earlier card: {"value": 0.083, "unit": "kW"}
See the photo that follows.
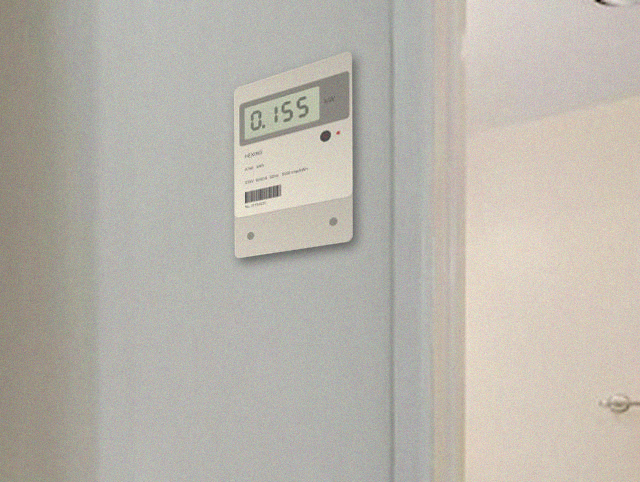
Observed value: {"value": 0.155, "unit": "kW"}
